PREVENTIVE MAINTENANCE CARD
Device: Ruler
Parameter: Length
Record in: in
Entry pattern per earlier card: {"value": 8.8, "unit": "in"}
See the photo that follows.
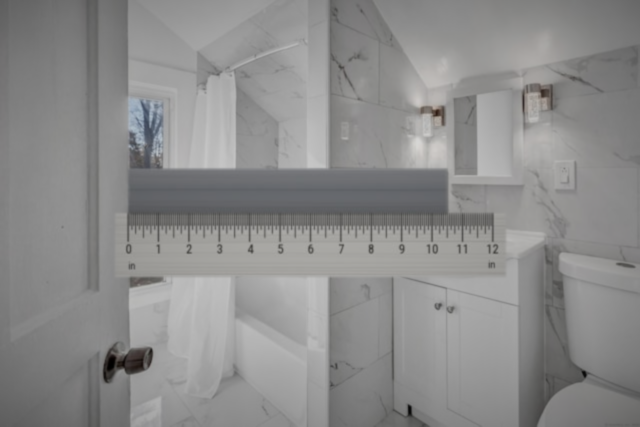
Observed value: {"value": 10.5, "unit": "in"}
